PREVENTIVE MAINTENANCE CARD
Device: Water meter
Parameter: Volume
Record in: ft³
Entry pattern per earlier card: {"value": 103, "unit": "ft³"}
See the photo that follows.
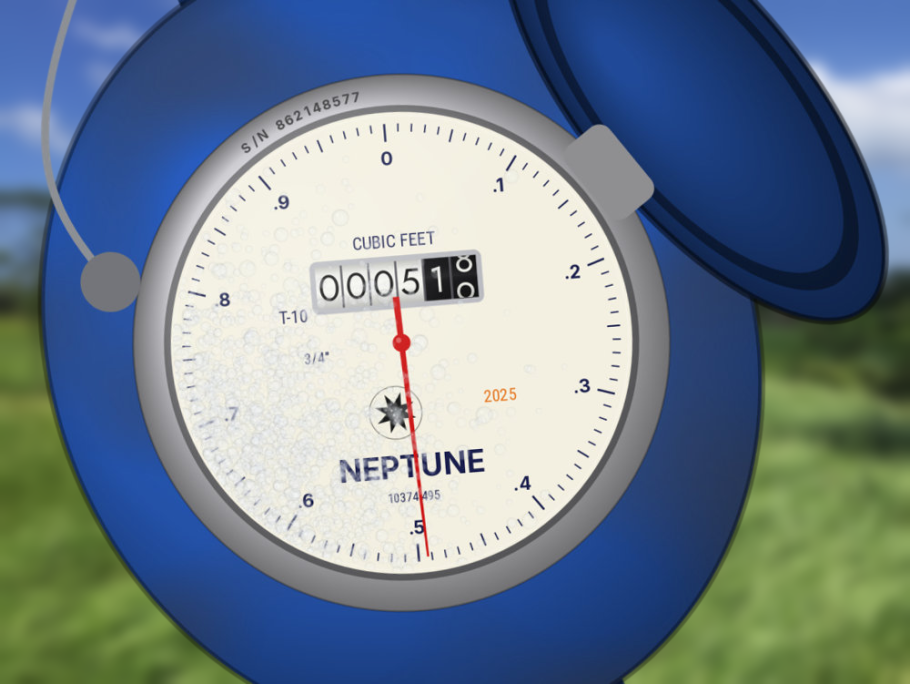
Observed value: {"value": 518.49, "unit": "ft³"}
